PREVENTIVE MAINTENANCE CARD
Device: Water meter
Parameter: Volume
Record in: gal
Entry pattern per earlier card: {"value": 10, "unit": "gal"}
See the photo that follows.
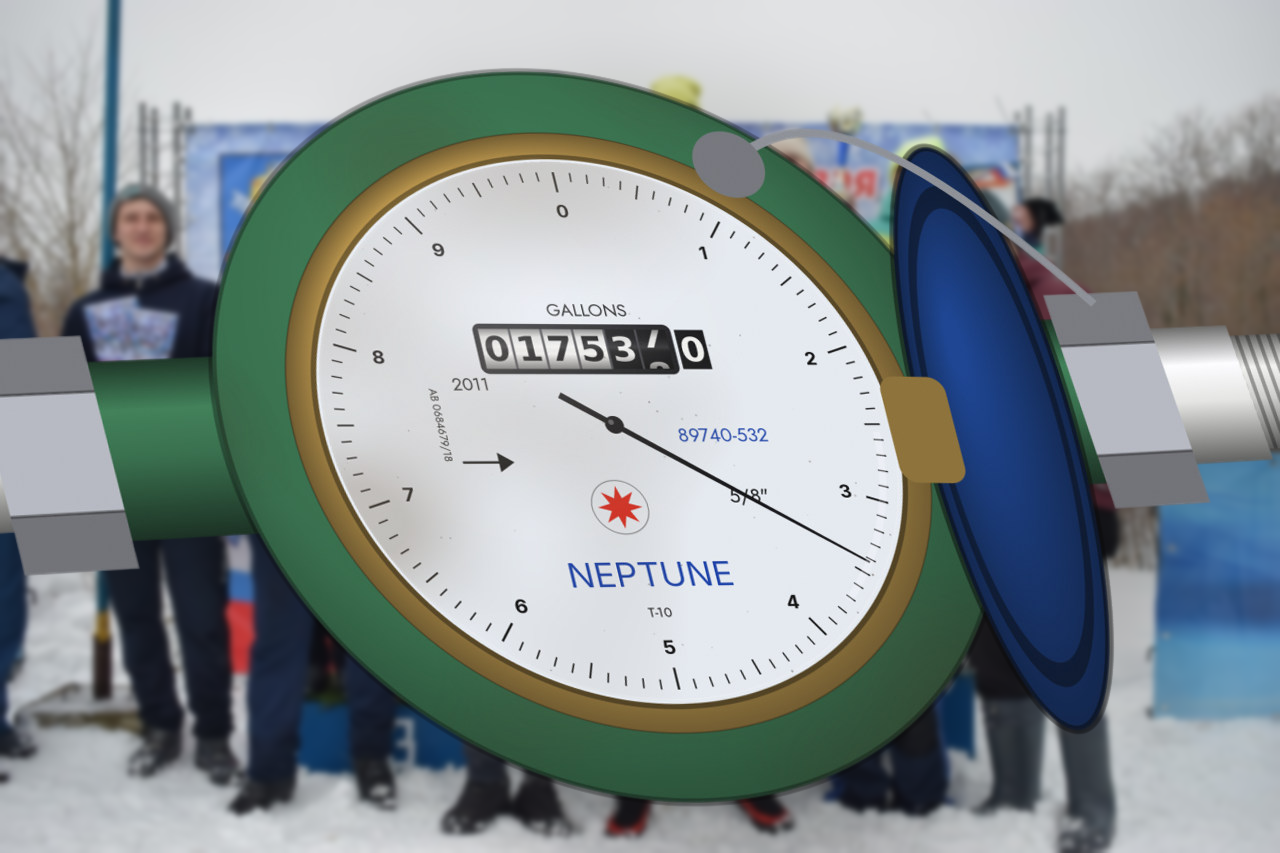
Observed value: {"value": 175373.4, "unit": "gal"}
